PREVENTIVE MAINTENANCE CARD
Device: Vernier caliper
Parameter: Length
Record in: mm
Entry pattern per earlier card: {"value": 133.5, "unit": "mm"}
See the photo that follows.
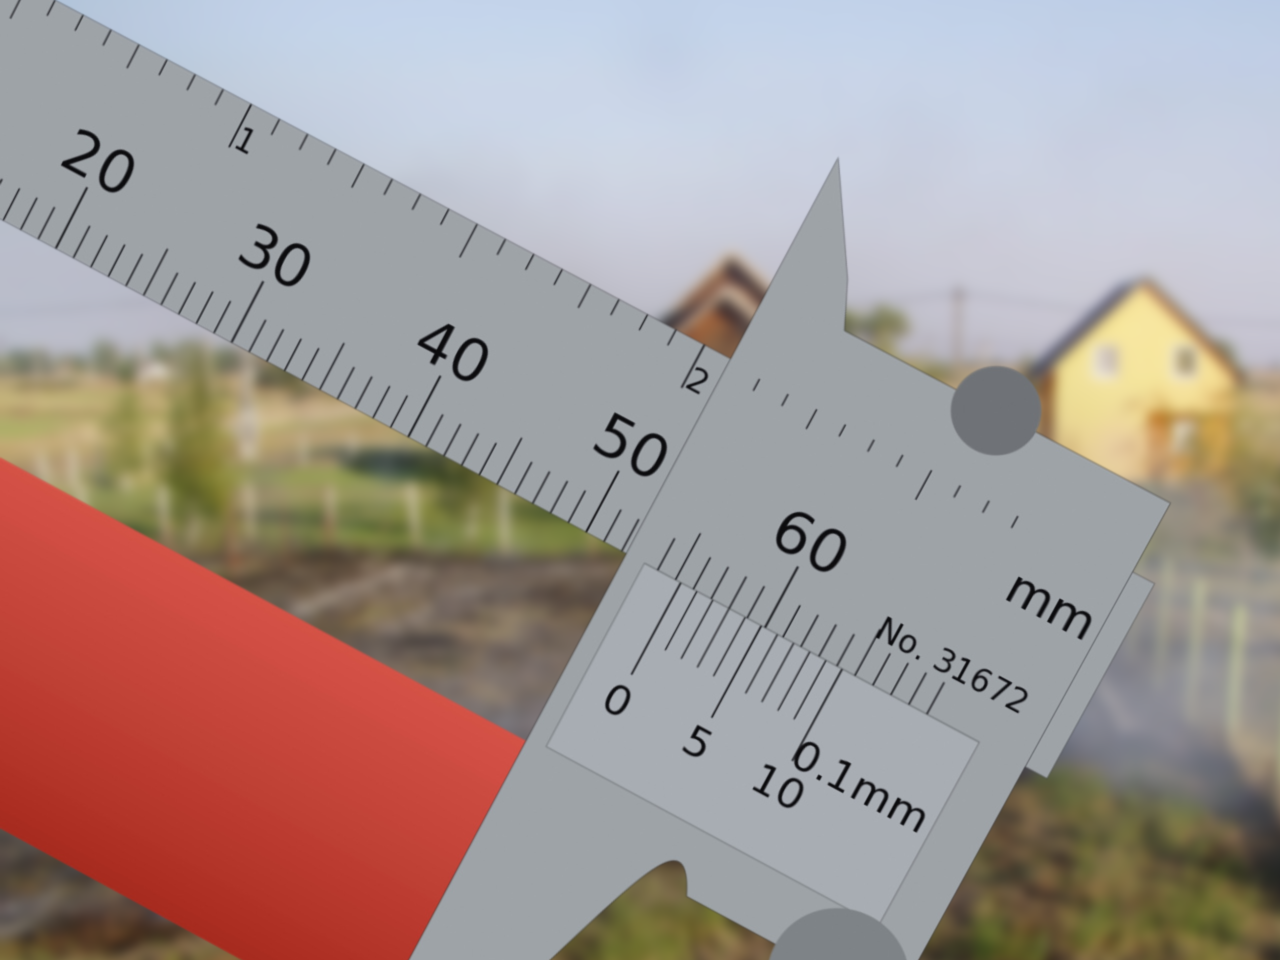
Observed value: {"value": 55.3, "unit": "mm"}
